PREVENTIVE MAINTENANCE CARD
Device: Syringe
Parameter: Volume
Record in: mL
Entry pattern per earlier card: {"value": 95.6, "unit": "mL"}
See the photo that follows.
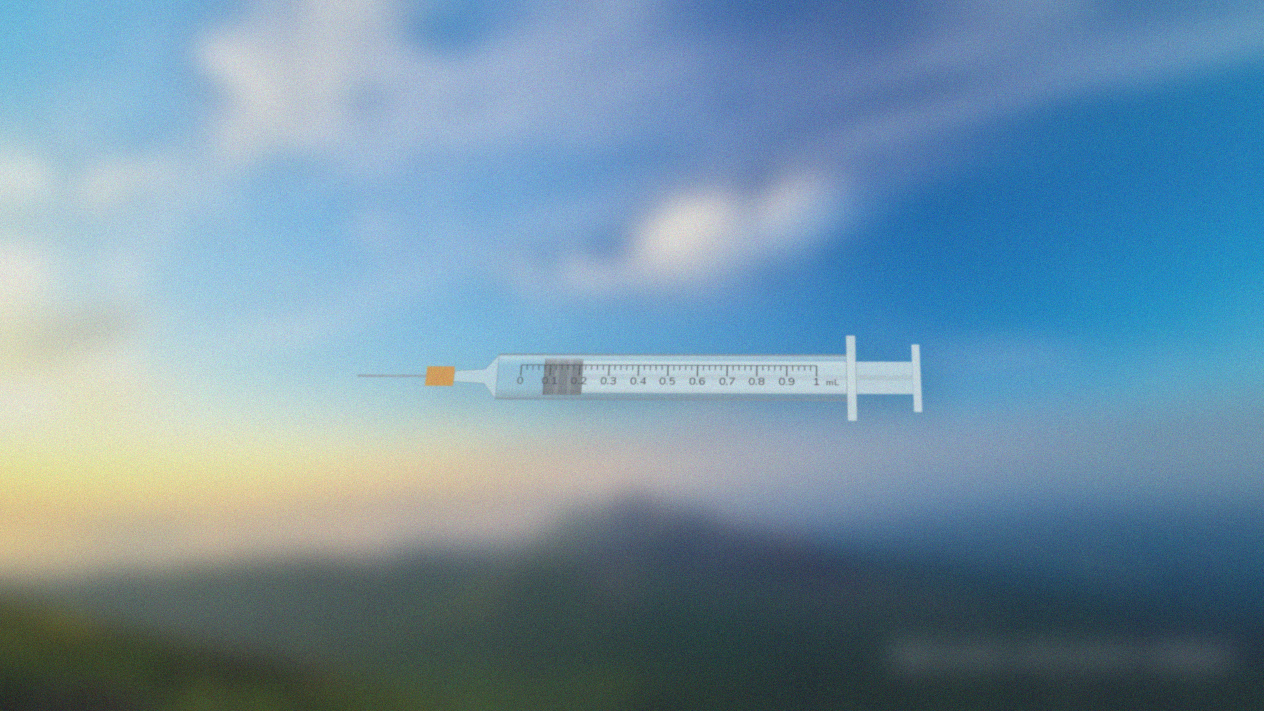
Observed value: {"value": 0.08, "unit": "mL"}
